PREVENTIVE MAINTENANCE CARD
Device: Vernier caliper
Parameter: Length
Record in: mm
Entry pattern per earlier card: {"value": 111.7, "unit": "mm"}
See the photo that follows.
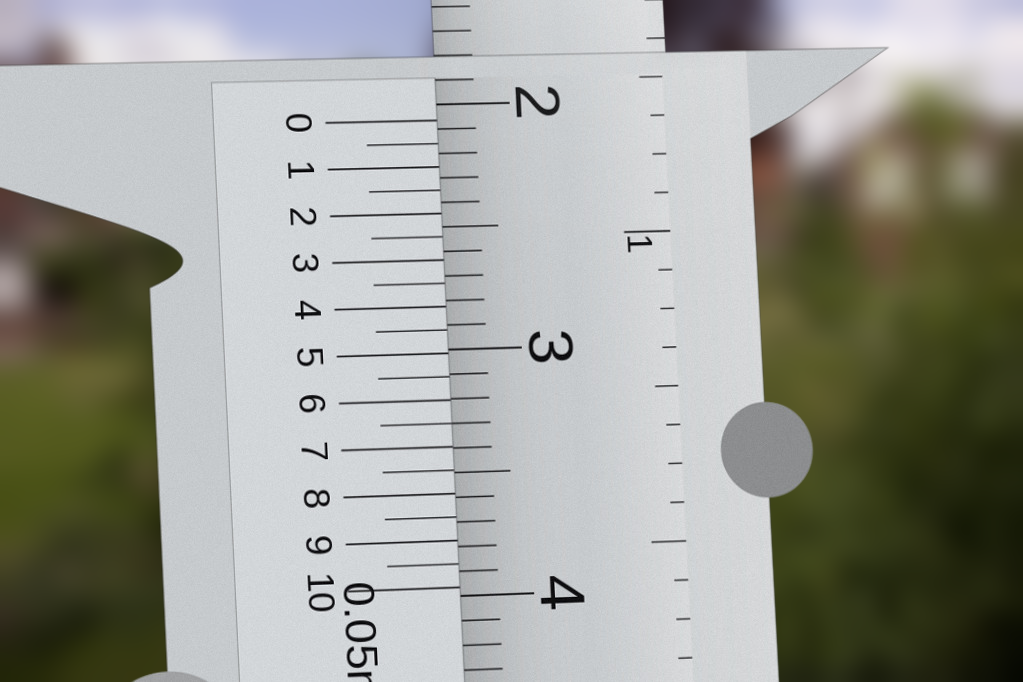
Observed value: {"value": 20.65, "unit": "mm"}
